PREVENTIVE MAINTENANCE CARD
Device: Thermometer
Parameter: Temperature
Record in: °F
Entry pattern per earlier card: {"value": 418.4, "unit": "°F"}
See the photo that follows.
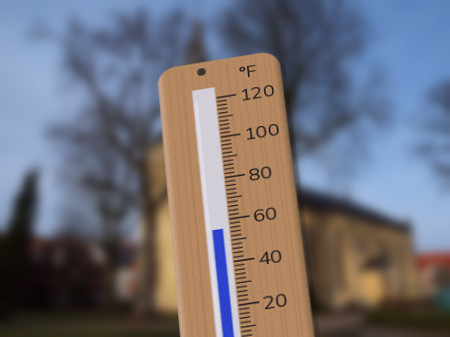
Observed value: {"value": 56, "unit": "°F"}
